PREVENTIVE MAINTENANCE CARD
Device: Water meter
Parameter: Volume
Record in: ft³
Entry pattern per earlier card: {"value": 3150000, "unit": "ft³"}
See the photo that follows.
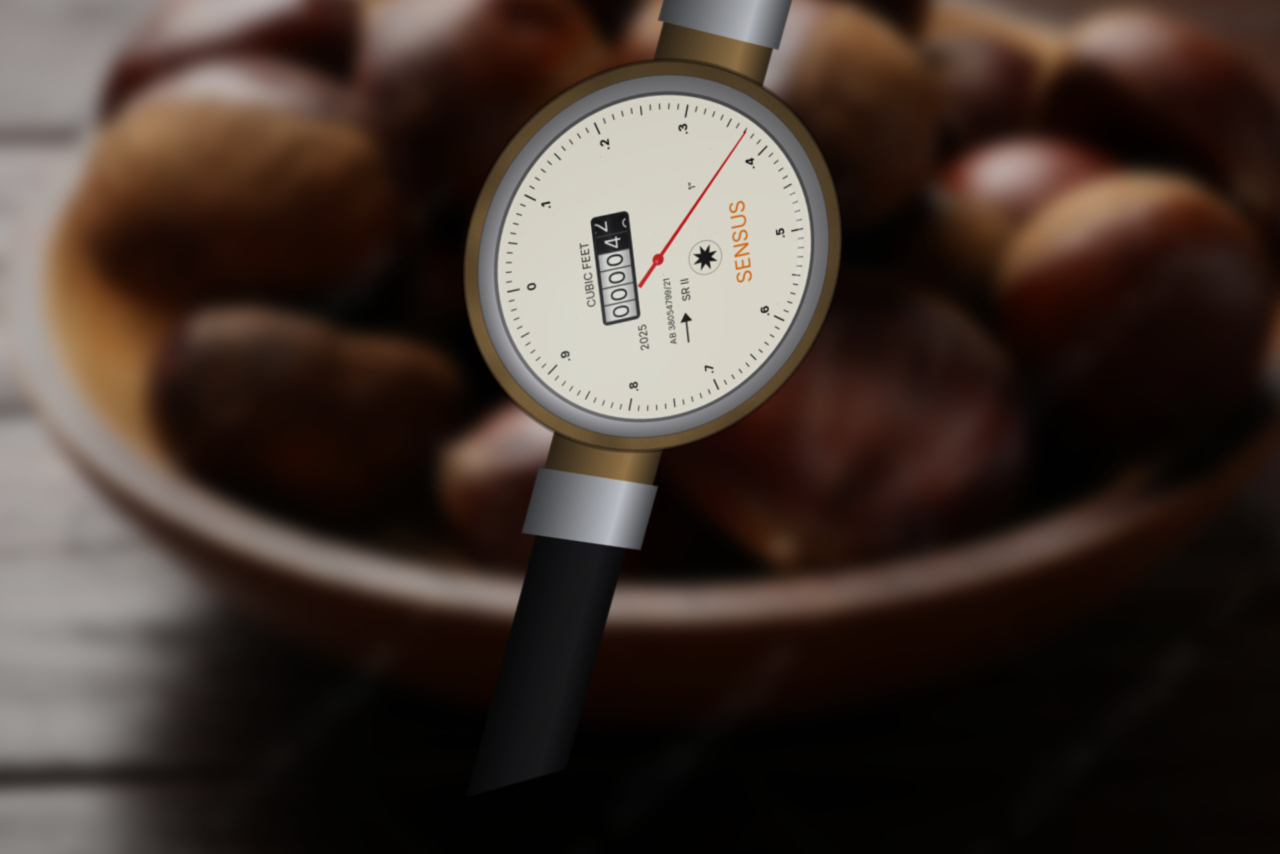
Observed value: {"value": 42.37, "unit": "ft³"}
